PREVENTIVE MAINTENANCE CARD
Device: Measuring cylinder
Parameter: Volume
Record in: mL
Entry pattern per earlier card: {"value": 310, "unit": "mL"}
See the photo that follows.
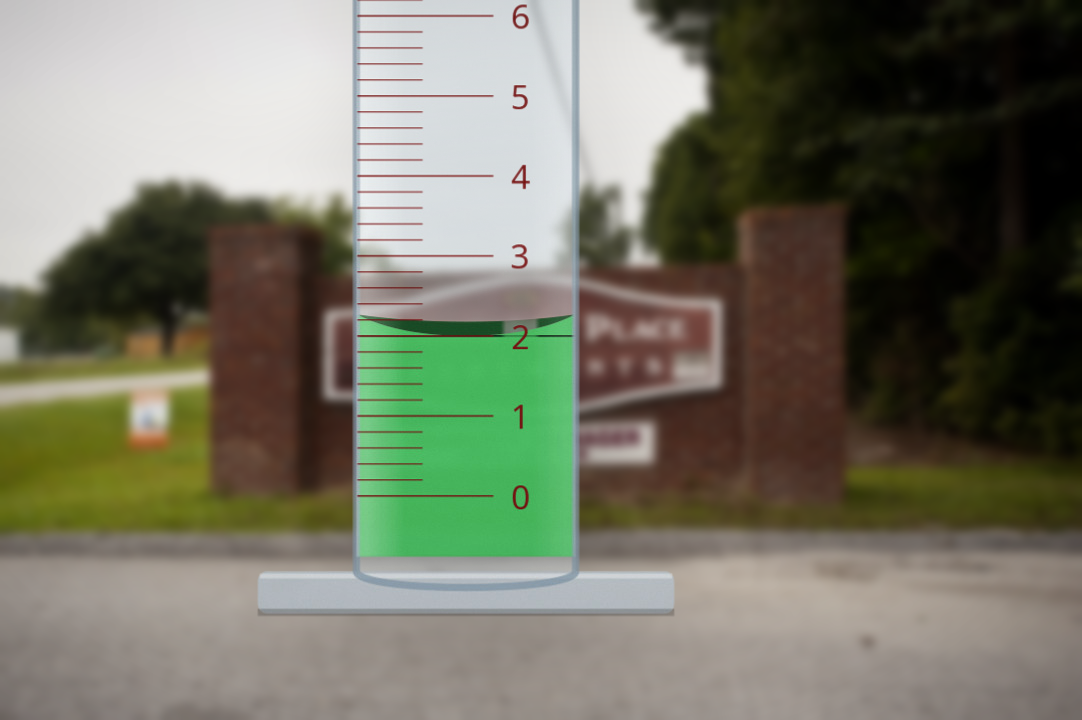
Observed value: {"value": 2, "unit": "mL"}
